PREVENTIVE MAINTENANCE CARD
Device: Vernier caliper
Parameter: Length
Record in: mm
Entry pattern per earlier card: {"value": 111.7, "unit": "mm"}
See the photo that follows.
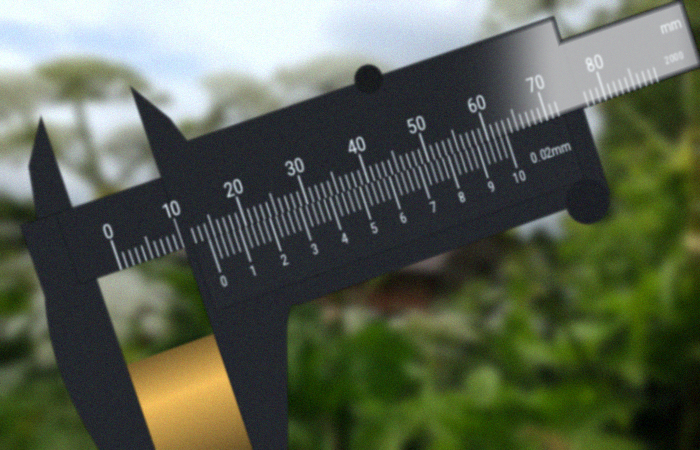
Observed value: {"value": 14.0, "unit": "mm"}
